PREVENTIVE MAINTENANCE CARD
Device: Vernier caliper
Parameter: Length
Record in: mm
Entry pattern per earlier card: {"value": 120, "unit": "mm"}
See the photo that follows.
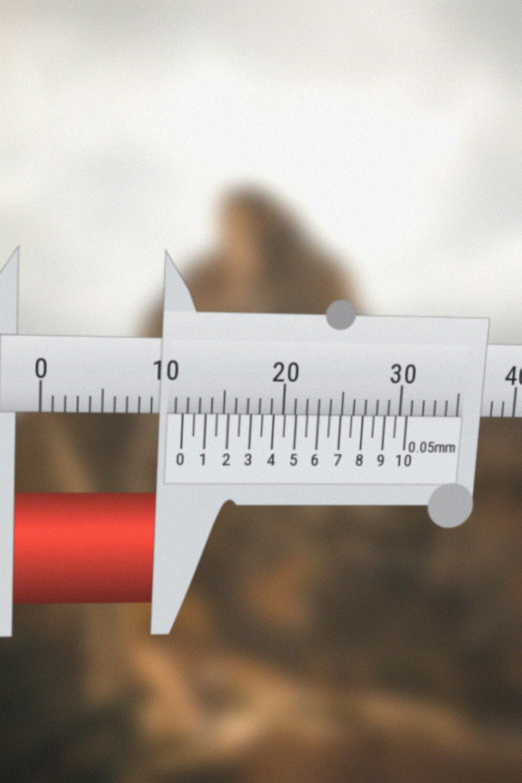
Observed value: {"value": 11.6, "unit": "mm"}
